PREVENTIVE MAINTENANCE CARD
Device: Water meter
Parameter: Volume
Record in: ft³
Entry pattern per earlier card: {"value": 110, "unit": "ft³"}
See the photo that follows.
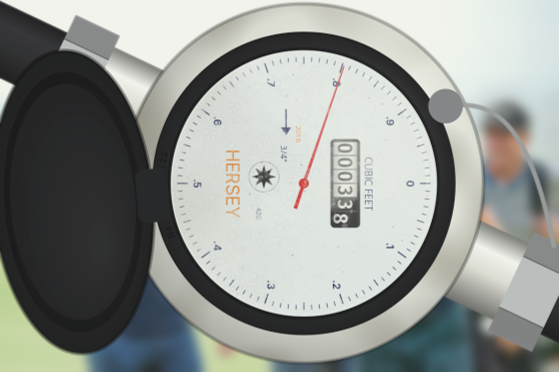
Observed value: {"value": 337.80, "unit": "ft³"}
